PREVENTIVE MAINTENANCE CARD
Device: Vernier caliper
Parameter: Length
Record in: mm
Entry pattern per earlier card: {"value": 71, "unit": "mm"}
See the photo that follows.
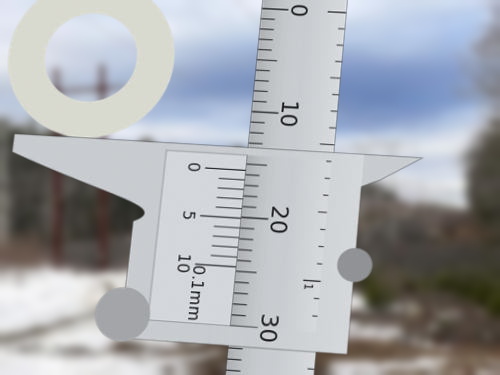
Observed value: {"value": 15.6, "unit": "mm"}
